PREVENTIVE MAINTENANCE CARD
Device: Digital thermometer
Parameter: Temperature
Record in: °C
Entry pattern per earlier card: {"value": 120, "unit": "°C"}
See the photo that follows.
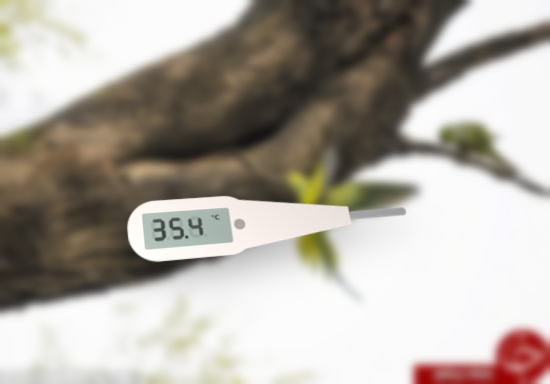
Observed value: {"value": 35.4, "unit": "°C"}
